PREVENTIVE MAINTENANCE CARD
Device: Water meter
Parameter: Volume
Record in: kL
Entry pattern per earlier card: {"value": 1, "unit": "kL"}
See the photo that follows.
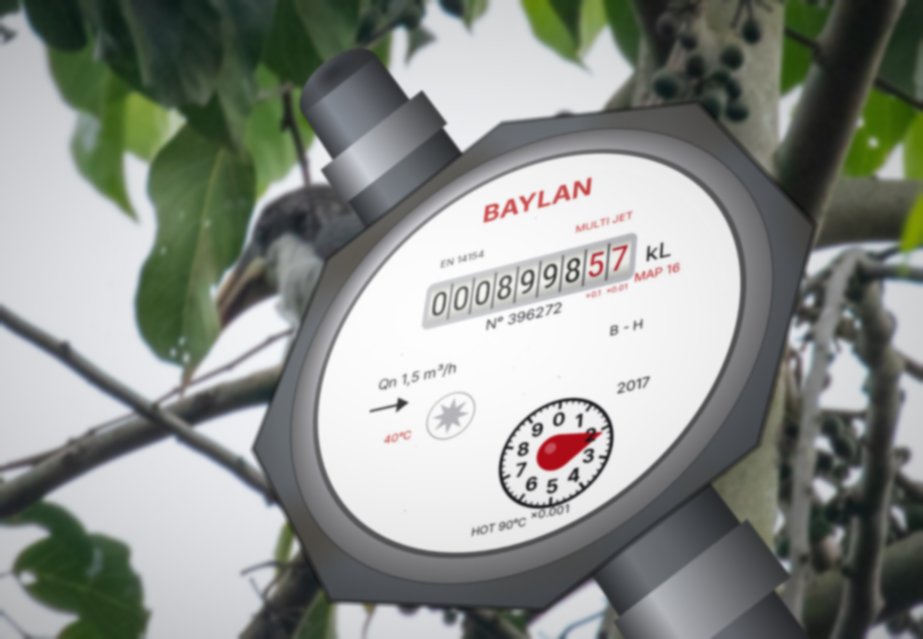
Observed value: {"value": 8998.572, "unit": "kL"}
